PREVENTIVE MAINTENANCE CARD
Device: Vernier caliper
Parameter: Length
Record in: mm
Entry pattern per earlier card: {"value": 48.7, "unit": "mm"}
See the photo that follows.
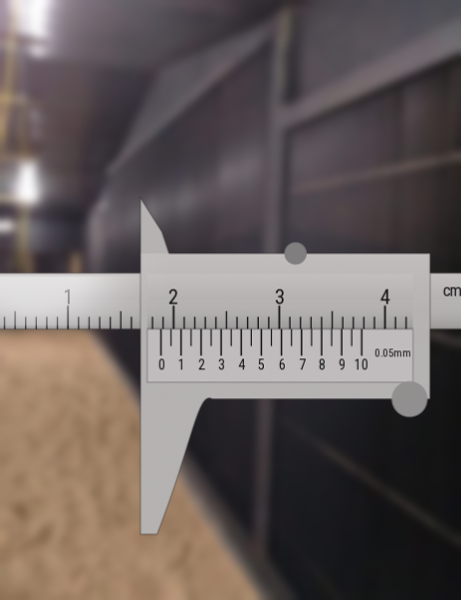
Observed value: {"value": 18.8, "unit": "mm"}
